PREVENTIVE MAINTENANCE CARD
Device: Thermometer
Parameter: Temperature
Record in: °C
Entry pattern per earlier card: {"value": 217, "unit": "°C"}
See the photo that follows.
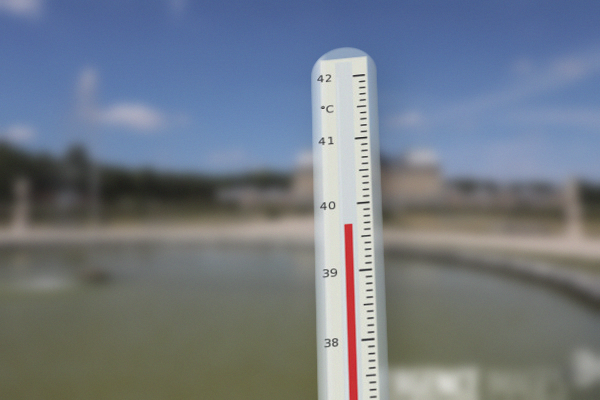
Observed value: {"value": 39.7, "unit": "°C"}
